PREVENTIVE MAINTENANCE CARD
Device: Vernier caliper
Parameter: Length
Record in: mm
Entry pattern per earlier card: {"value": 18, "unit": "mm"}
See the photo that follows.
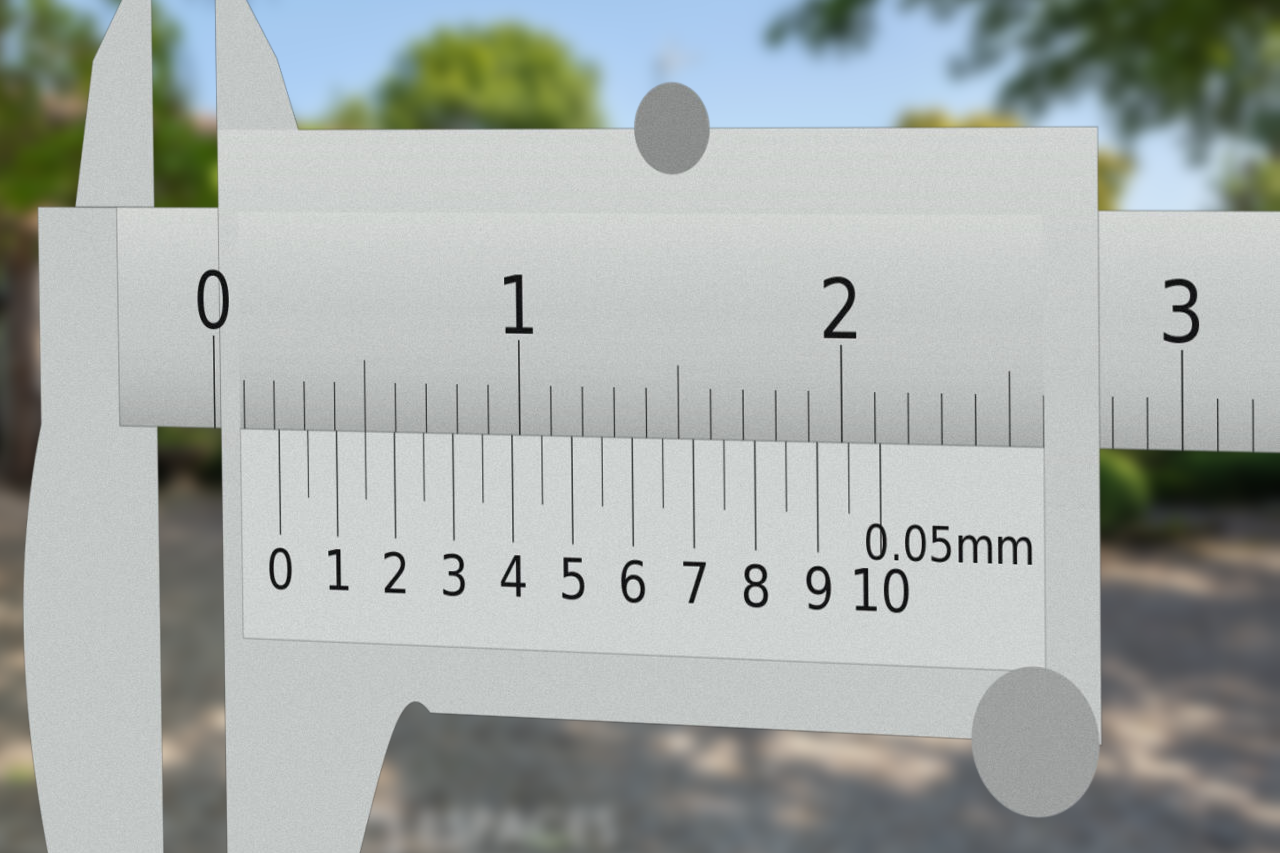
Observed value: {"value": 2.15, "unit": "mm"}
